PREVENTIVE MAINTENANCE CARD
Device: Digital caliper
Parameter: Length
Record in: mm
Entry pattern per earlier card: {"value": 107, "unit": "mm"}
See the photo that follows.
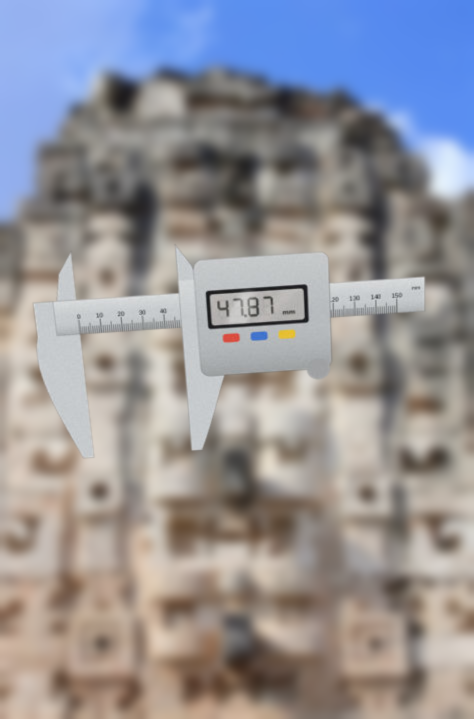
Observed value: {"value": 47.87, "unit": "mm"}
